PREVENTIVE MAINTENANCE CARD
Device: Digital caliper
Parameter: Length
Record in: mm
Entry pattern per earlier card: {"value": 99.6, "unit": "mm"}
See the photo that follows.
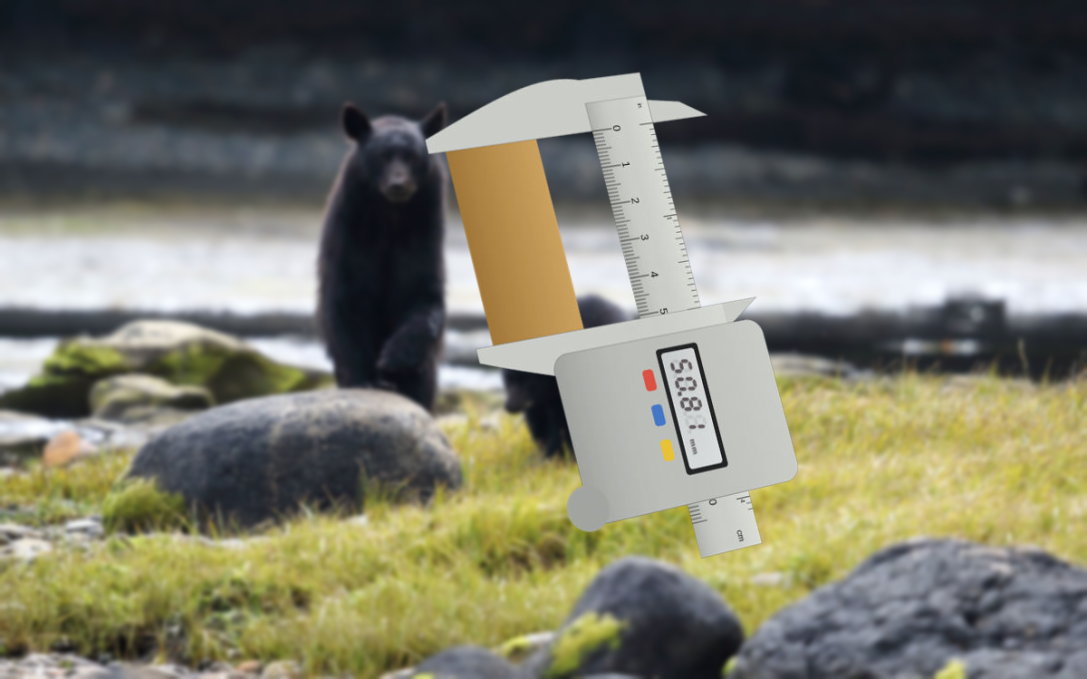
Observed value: {"value": 50.81, "unit": "mm"}
